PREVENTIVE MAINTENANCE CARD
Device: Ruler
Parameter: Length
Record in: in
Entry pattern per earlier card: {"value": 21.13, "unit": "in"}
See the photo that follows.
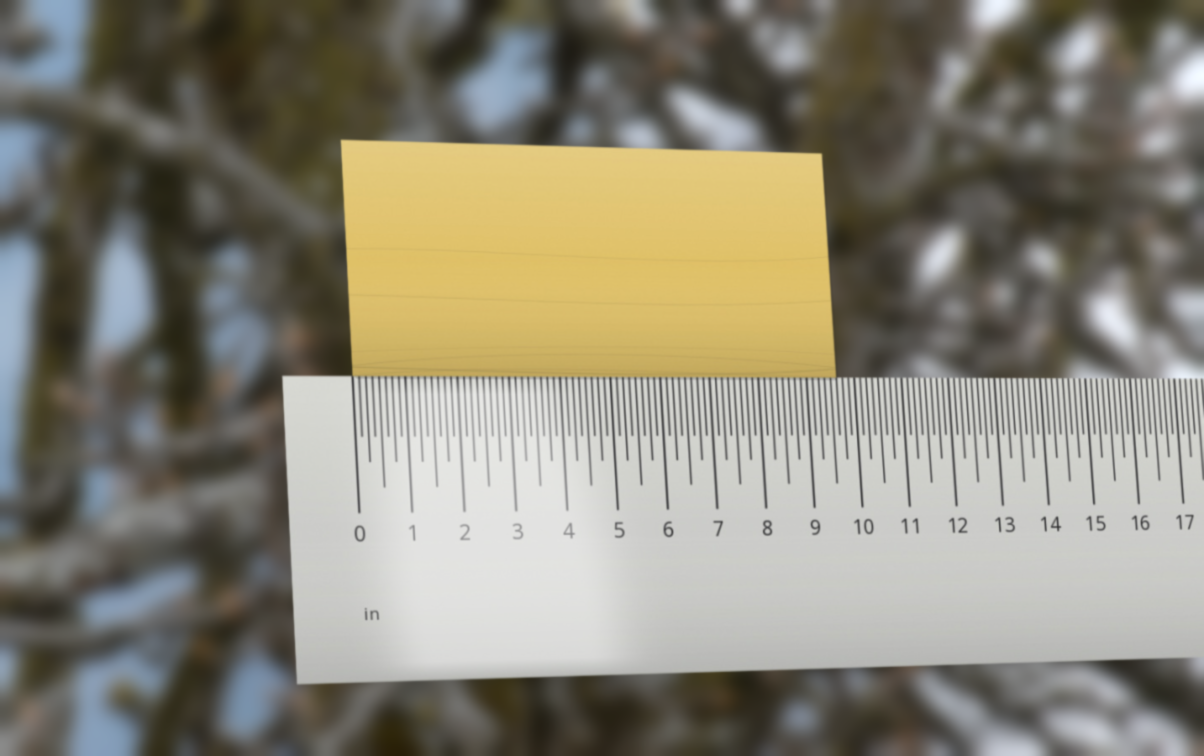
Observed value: {"value": 9.625, "unit": "in"}
